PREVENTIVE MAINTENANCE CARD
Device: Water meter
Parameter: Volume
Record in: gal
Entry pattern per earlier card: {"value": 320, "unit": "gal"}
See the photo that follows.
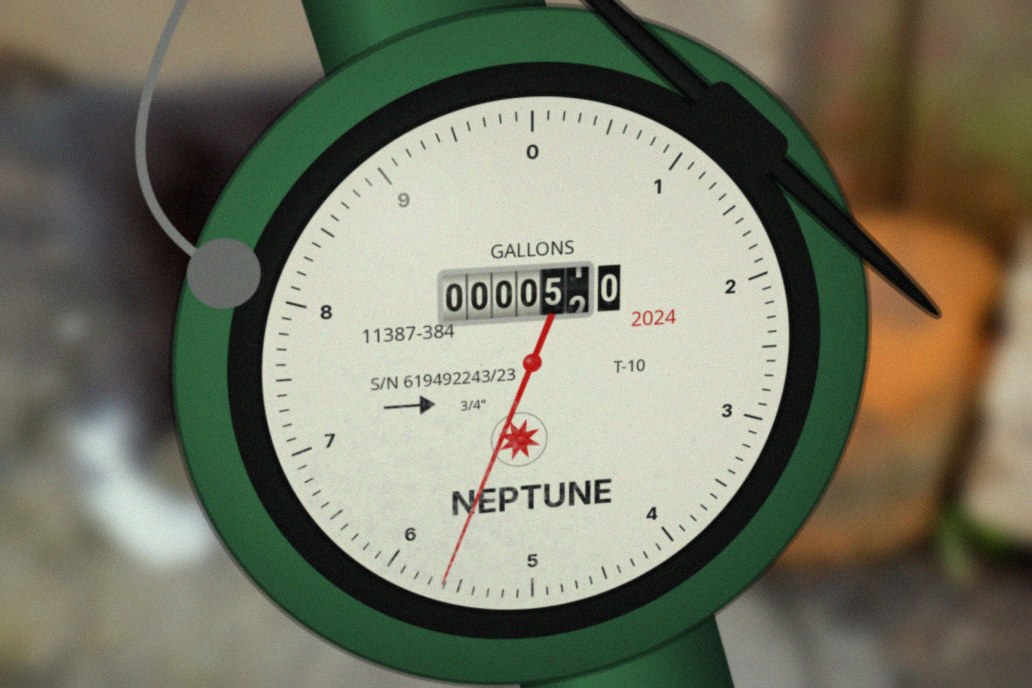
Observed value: {"value": 515.6, "unit": "gal"}
